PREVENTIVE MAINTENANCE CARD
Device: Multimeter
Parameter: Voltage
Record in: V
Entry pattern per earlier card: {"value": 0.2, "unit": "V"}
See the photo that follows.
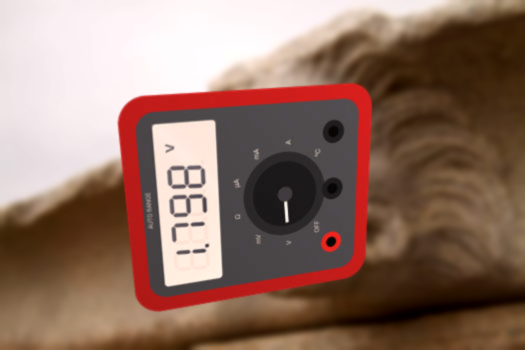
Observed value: {"value": 1.798, "unit": "V"}
